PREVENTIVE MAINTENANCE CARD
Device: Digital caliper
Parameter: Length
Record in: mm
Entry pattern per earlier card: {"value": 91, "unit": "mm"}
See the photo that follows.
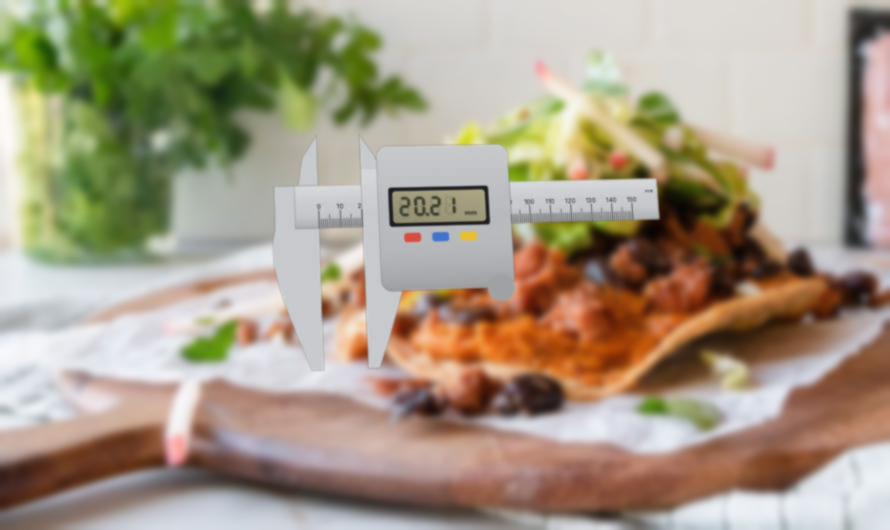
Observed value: {"value": 20.21, "unit": "mm"}
